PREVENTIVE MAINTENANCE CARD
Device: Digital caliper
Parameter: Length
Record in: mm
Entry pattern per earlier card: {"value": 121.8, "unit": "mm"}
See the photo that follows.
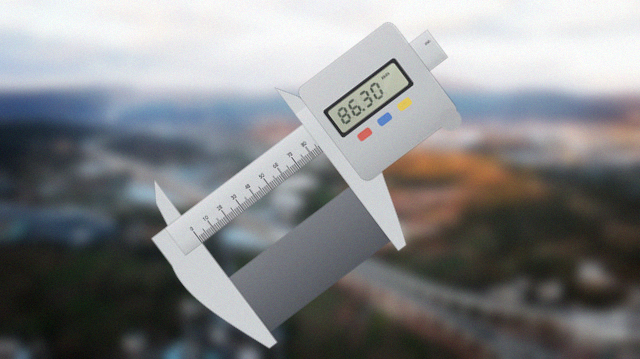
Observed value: {"value": 86.30, "unit": "mm"}
